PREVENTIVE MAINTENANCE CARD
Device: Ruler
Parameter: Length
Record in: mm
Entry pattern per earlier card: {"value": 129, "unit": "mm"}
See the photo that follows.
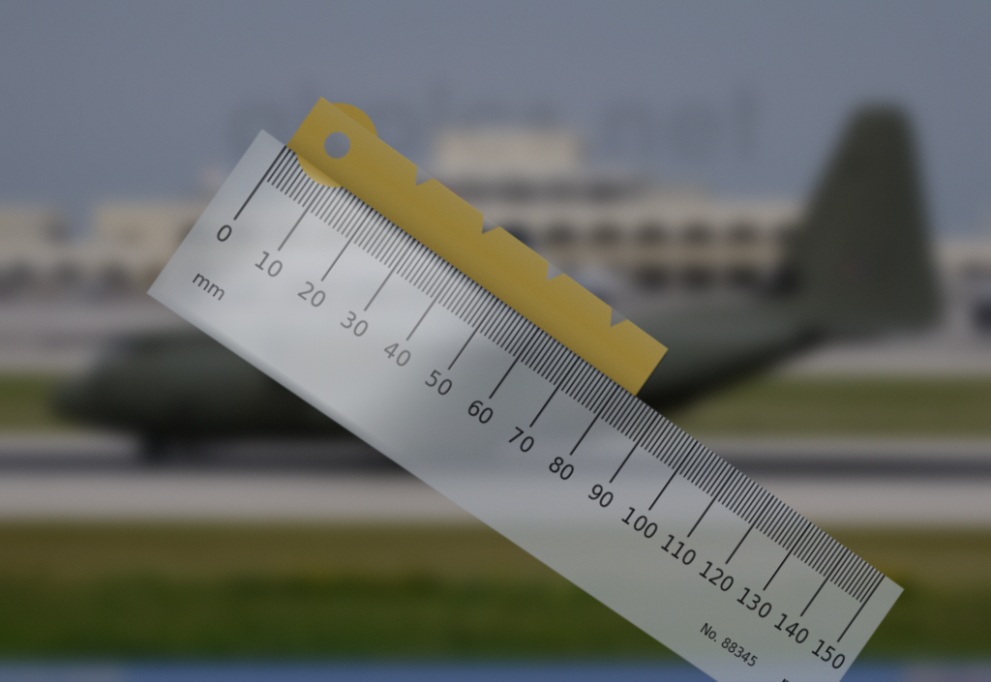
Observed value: {"value": 84, "unit": "mm"}
